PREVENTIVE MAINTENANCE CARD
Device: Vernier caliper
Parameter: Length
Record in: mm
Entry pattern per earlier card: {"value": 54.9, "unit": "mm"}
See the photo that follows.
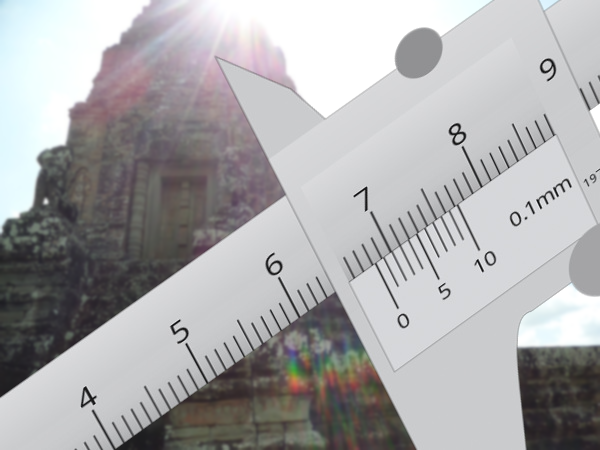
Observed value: {"value": 68.3, "unit": "mm"}
